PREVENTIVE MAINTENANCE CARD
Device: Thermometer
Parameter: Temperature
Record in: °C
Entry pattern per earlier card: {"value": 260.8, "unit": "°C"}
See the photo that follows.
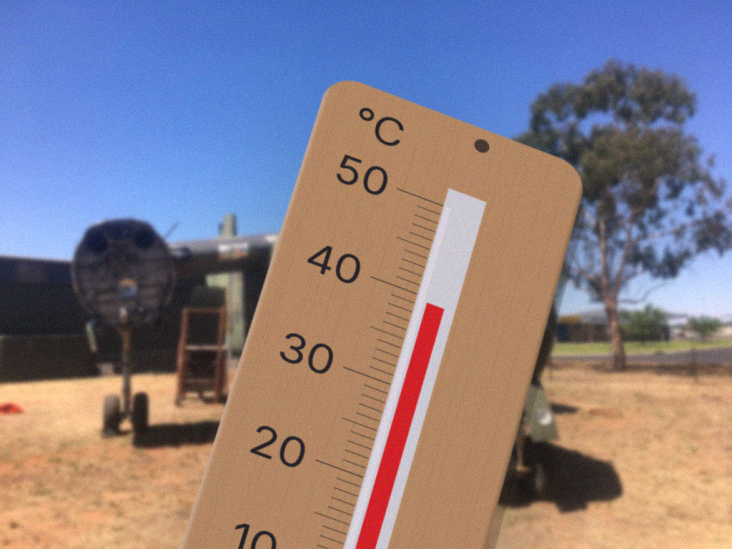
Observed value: {"value": 39.5, "unit": "°C"}
